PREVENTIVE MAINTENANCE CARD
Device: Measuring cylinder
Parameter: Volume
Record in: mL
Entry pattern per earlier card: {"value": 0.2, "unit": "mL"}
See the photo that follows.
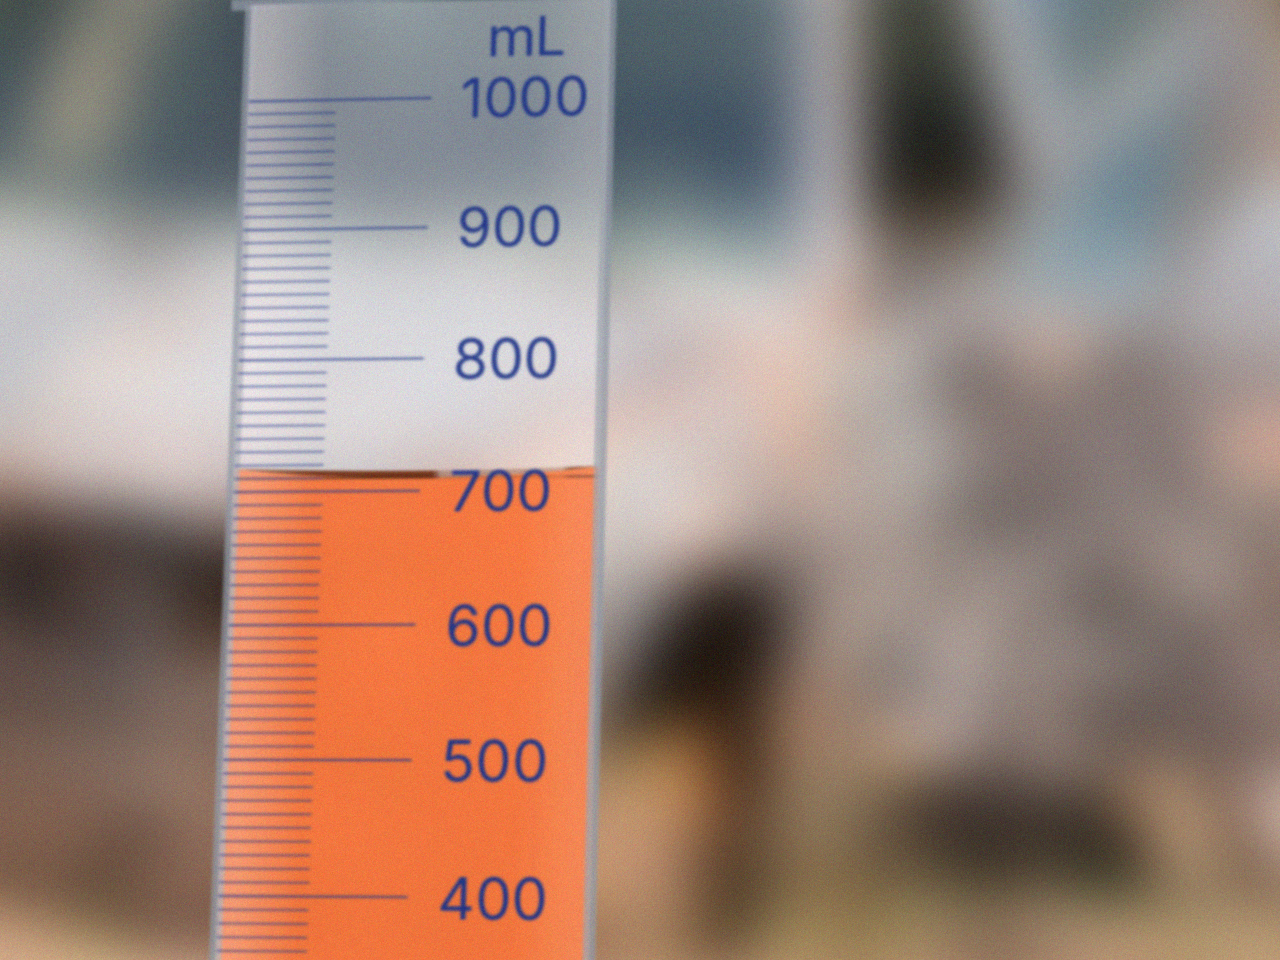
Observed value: {"value": 710, "unit": "mL"}
